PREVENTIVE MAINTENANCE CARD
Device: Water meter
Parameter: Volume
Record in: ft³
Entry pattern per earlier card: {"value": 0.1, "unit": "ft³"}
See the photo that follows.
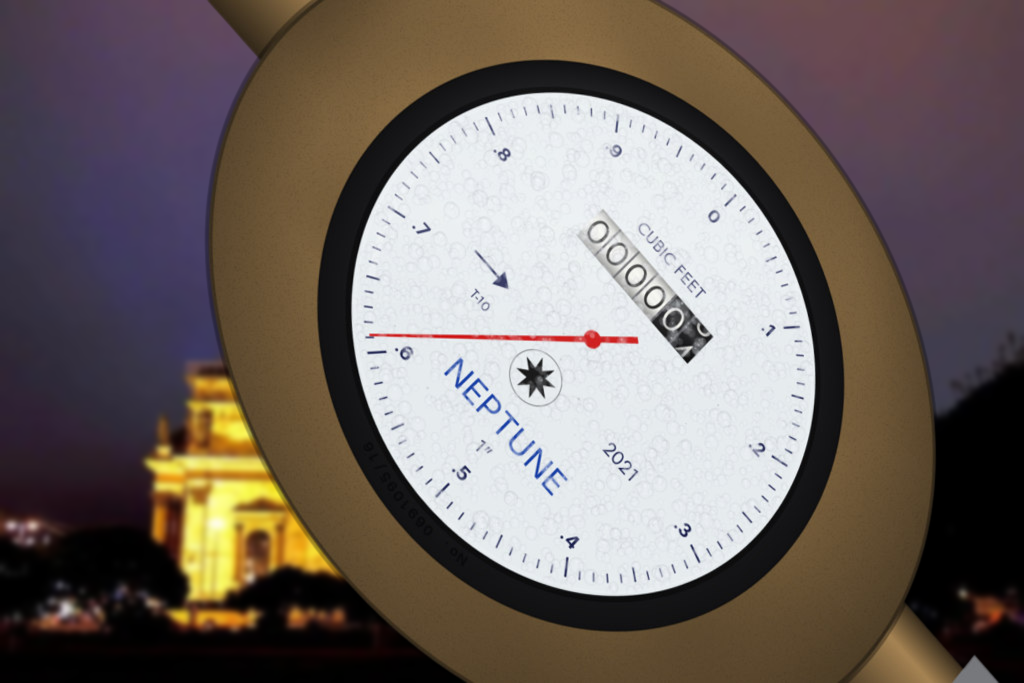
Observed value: {"value": 3.61, "unit": "ft³"}
